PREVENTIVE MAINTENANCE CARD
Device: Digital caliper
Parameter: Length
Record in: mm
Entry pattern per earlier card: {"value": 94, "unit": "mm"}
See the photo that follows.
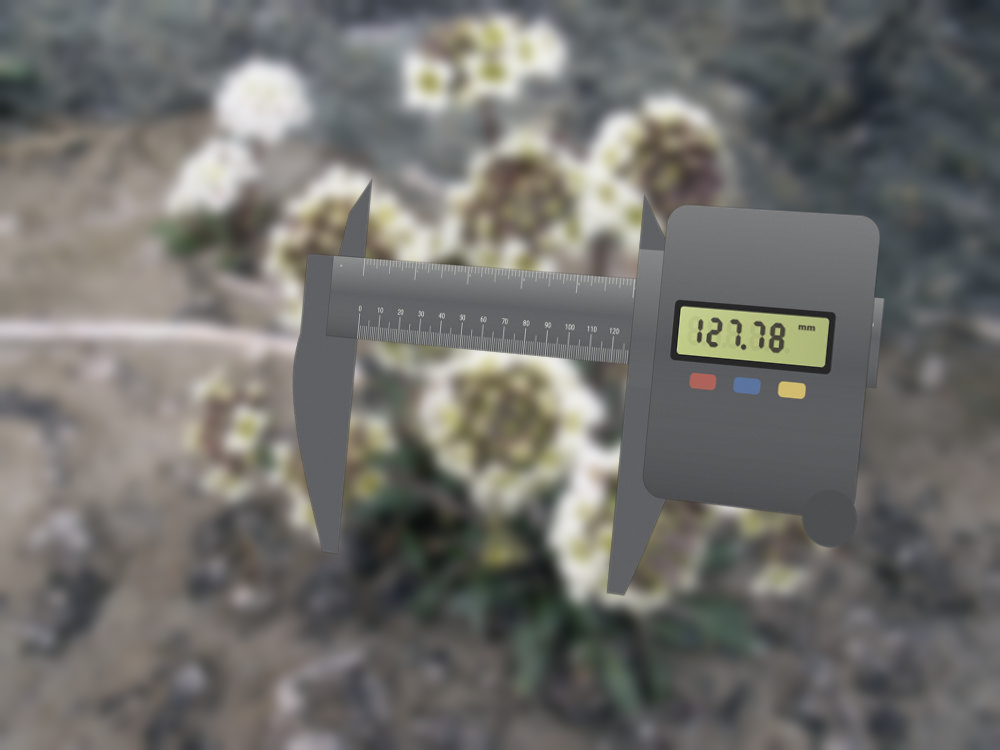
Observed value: {"value": 127.78, "unit": "mm"}
